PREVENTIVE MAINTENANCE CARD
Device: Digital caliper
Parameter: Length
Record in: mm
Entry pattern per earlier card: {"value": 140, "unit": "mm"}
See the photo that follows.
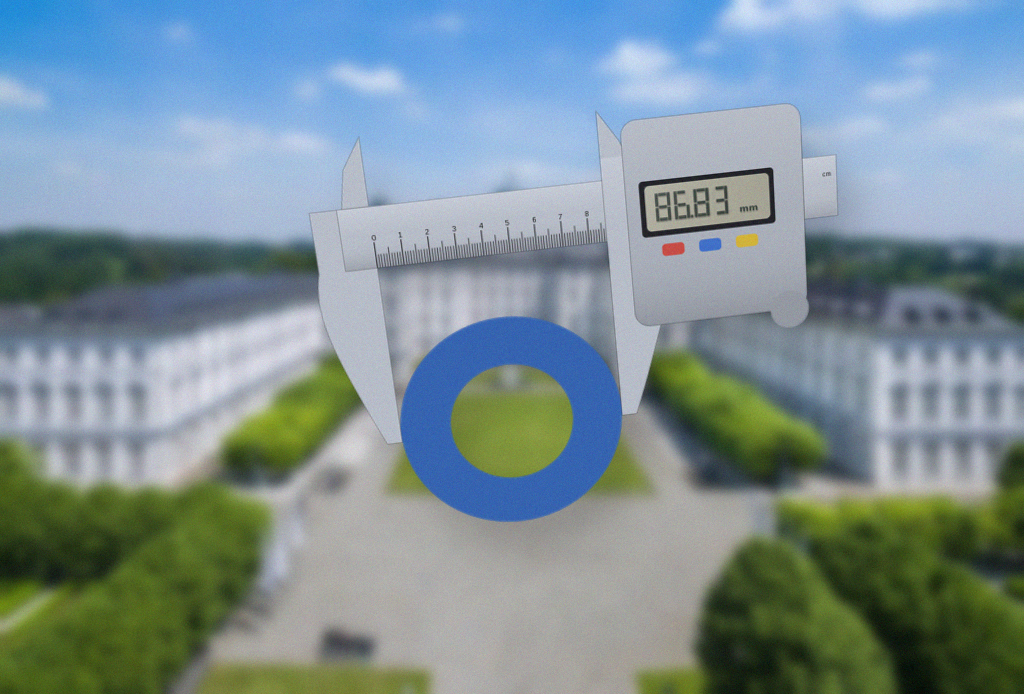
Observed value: {"value": 86.83, "unit": "mm"}
